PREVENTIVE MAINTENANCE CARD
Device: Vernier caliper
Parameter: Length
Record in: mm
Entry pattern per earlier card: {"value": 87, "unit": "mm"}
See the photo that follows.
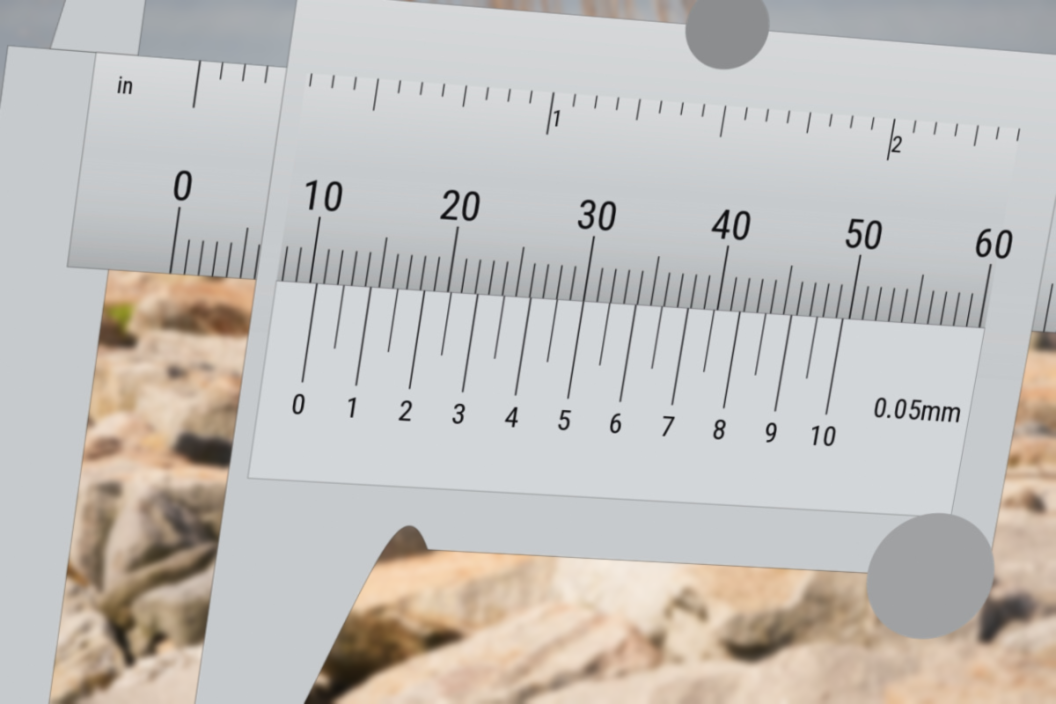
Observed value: {"value": 10.5, "unit": "mm"}
